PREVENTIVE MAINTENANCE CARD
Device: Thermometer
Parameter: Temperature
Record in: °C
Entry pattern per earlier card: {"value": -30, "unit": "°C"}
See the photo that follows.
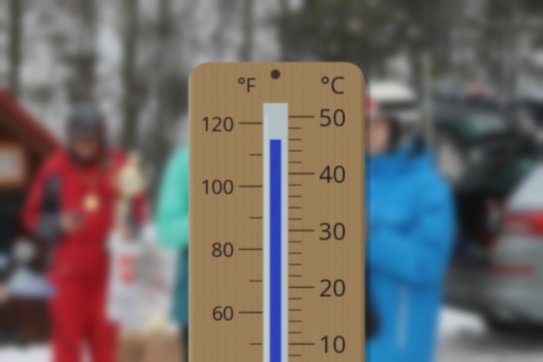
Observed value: {"value": 46, "unit": "°C"}
